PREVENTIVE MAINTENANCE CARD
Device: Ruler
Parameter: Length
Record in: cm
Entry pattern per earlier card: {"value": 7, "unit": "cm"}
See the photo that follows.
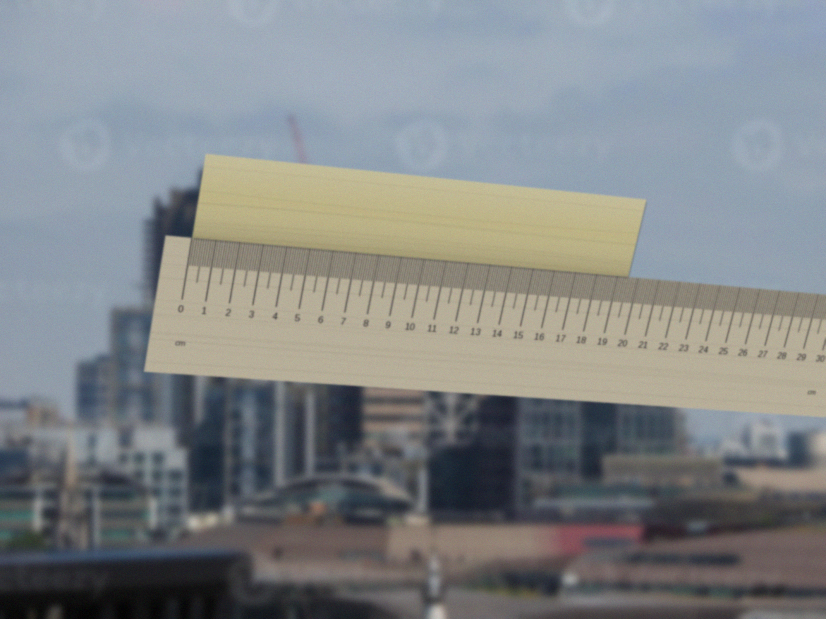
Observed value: {"value": 19.5, "unit": "cm"}
